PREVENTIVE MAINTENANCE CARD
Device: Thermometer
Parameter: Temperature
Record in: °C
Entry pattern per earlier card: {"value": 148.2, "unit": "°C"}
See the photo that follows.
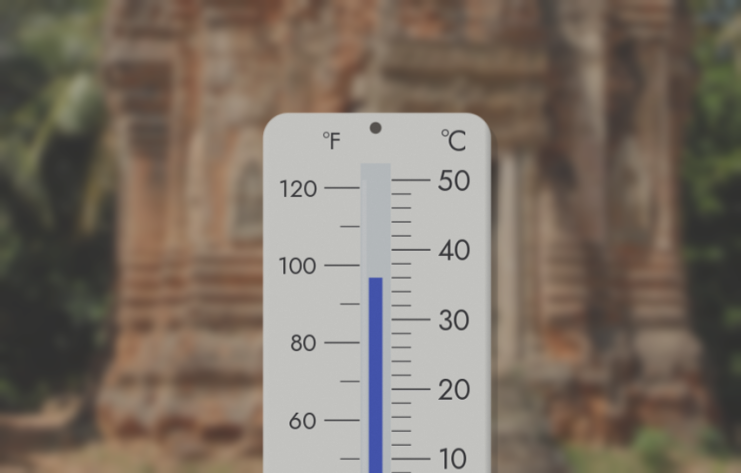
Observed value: {"value": 36, "unit": "°C"}
